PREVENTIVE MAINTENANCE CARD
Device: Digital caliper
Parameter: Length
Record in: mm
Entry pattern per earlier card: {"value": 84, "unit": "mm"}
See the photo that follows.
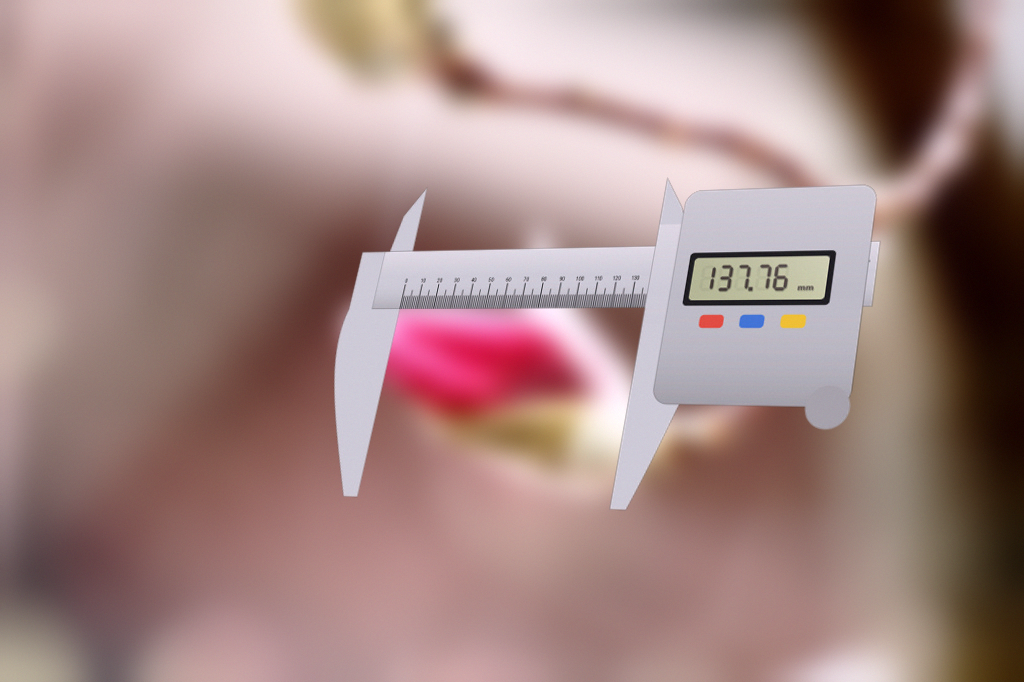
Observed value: {"value": 137.76, "unit": "mm"}
